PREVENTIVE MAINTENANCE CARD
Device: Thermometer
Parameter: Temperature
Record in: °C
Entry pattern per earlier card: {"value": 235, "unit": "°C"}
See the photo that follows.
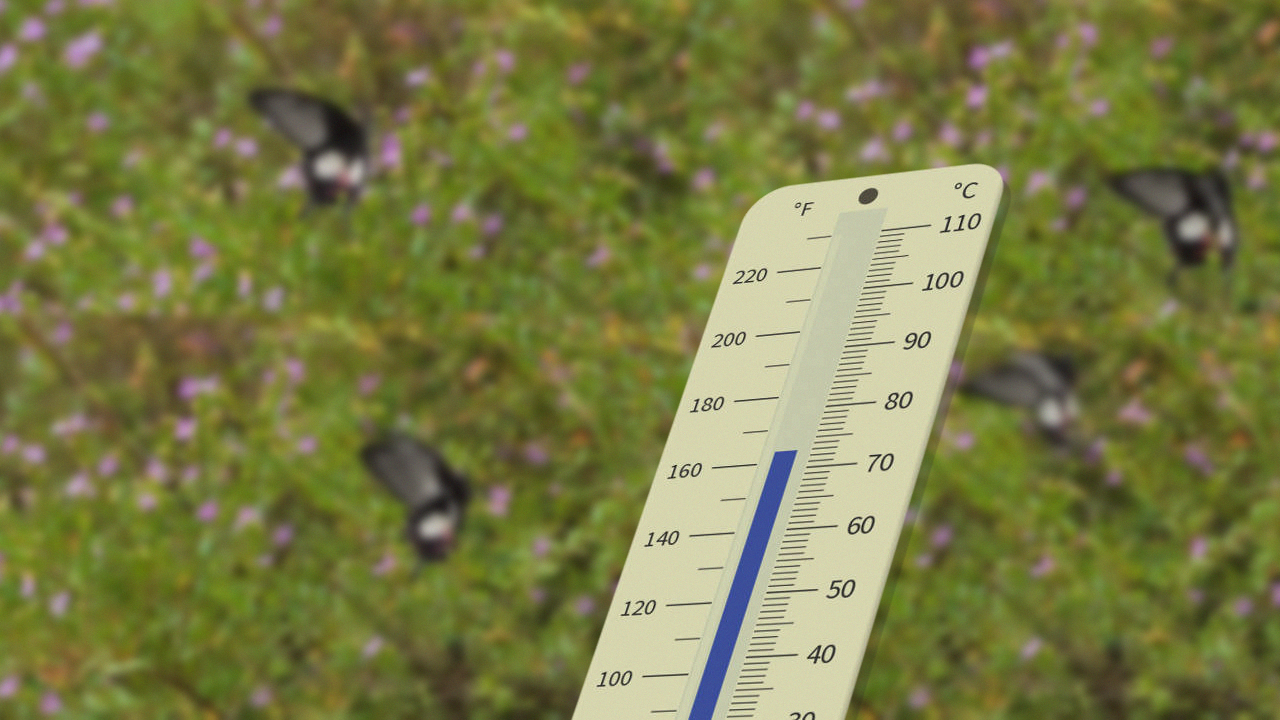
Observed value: {"value": 73, "unit": "°C"}
